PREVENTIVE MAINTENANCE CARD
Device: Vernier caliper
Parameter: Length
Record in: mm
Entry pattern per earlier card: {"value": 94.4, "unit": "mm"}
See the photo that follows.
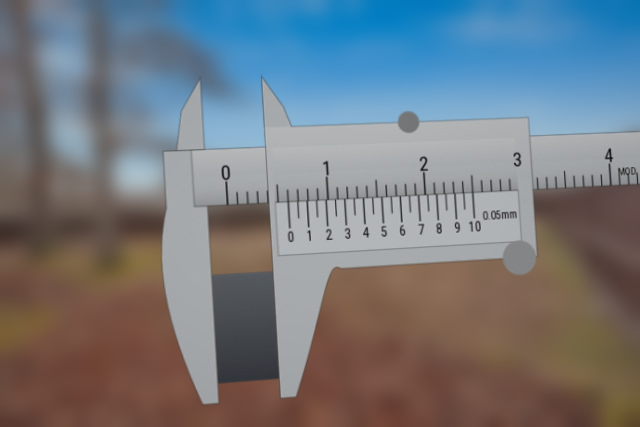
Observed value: {"value": 6.0, "unit": "mm"}
